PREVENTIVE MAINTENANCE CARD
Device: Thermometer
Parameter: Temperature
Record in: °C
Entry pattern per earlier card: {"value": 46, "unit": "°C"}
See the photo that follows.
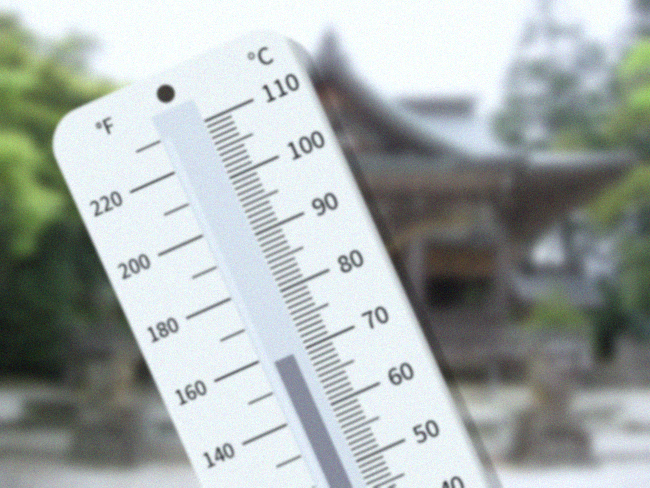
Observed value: {"value": 70, "unit": "°C"}
